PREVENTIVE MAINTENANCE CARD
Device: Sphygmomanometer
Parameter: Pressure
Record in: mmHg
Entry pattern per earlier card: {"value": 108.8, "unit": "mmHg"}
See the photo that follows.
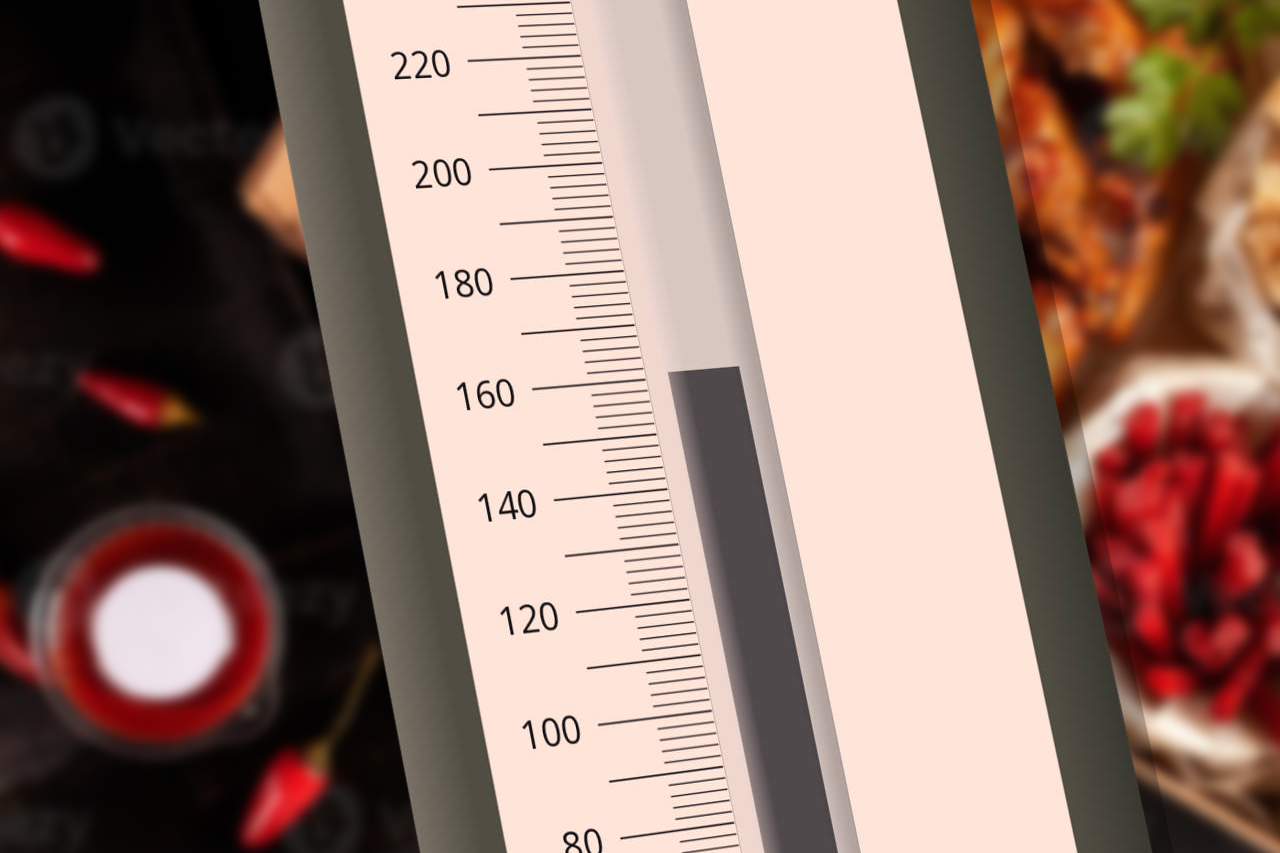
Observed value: {"value": 161, "unit": "mmHg"}
